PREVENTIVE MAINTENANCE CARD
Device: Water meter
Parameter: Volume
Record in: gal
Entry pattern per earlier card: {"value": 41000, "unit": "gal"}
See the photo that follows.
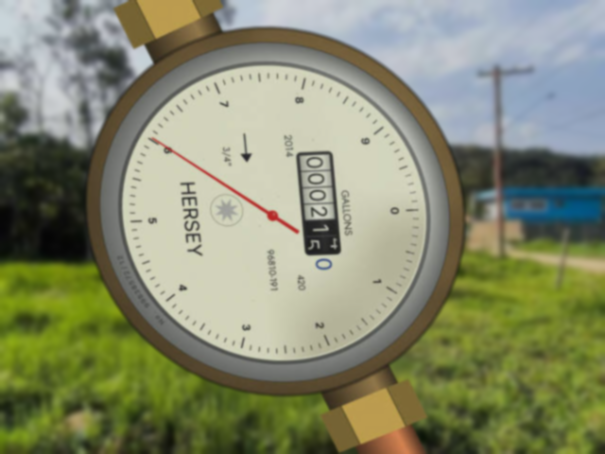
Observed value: {"value": 2146.0, "unit": "gal"}
